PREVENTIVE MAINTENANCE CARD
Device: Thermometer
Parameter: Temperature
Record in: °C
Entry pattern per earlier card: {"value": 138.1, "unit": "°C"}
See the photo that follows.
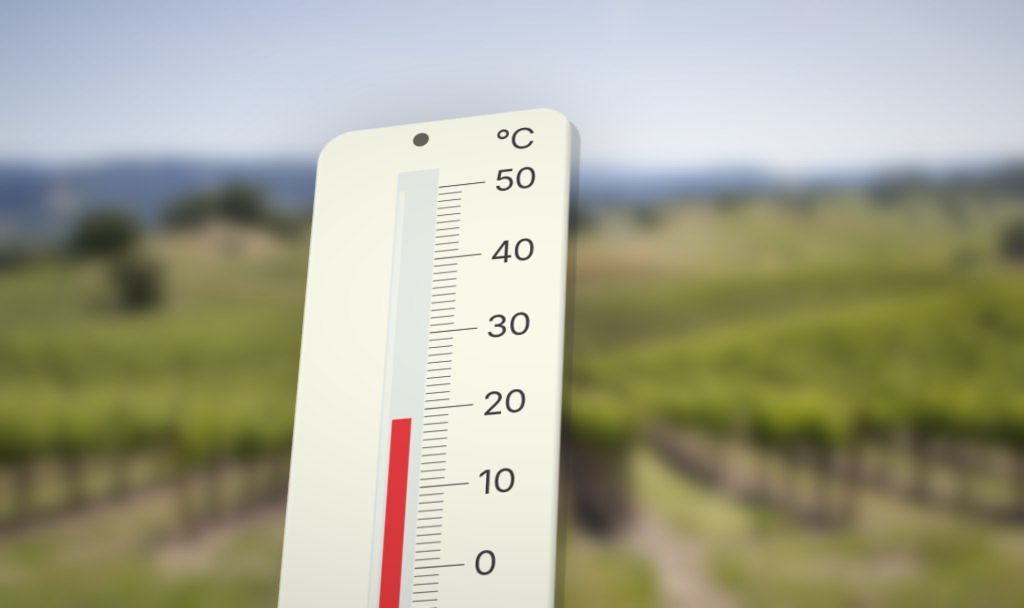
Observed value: {"value": 19, "unit": "°C"}
